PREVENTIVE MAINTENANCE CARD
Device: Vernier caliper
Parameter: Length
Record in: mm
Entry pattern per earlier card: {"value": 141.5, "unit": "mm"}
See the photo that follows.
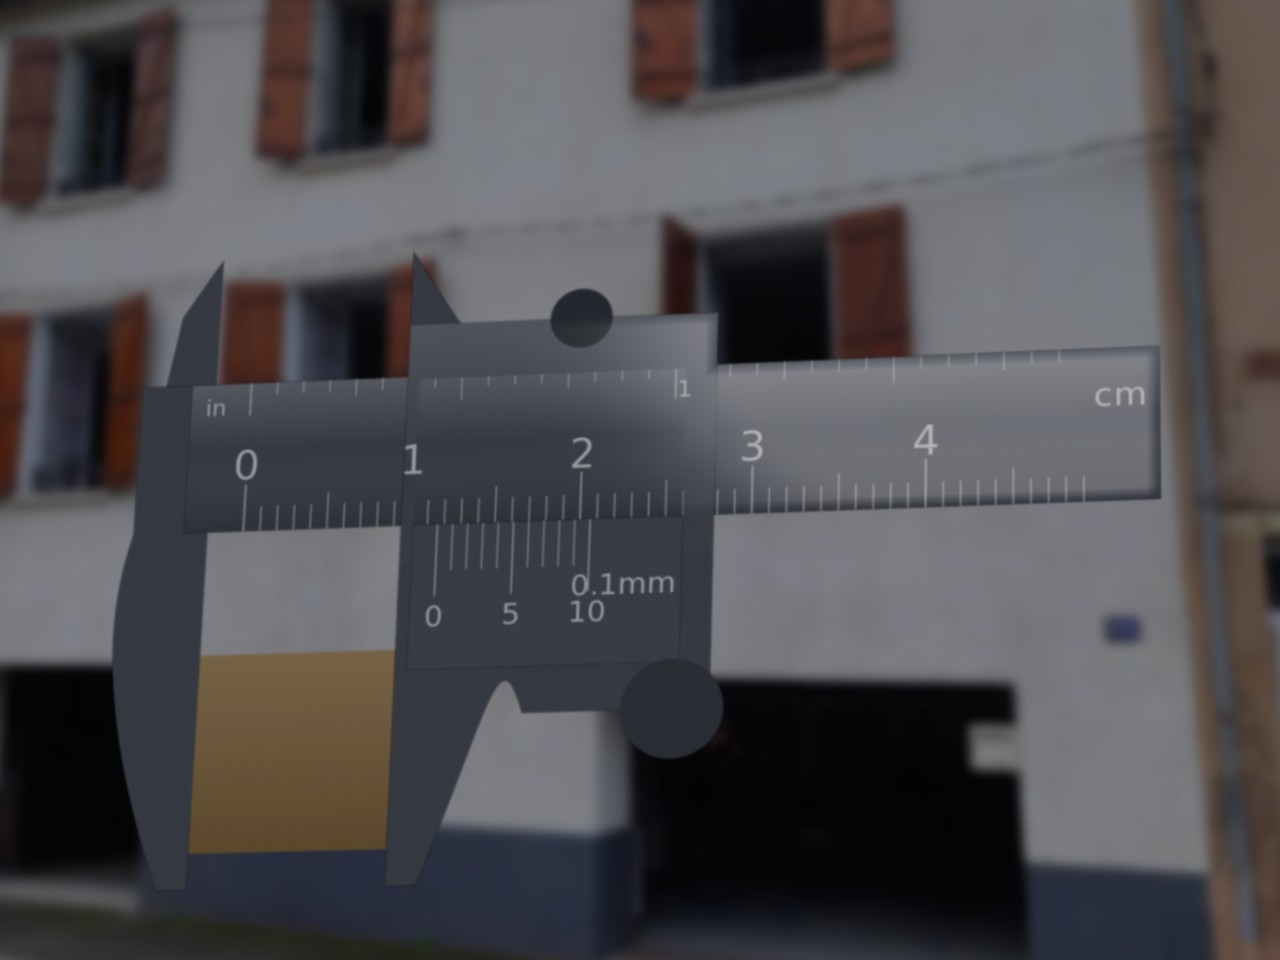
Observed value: {"value": 11.6, "unit": "mm"}
